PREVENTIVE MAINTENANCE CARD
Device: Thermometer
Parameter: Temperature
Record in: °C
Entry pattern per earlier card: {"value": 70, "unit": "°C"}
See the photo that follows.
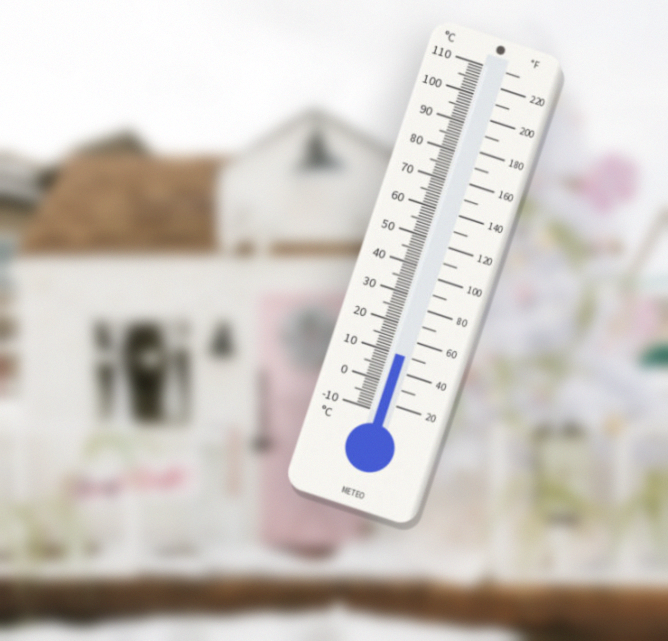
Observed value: {"value": 10, "unit": "°C"}
